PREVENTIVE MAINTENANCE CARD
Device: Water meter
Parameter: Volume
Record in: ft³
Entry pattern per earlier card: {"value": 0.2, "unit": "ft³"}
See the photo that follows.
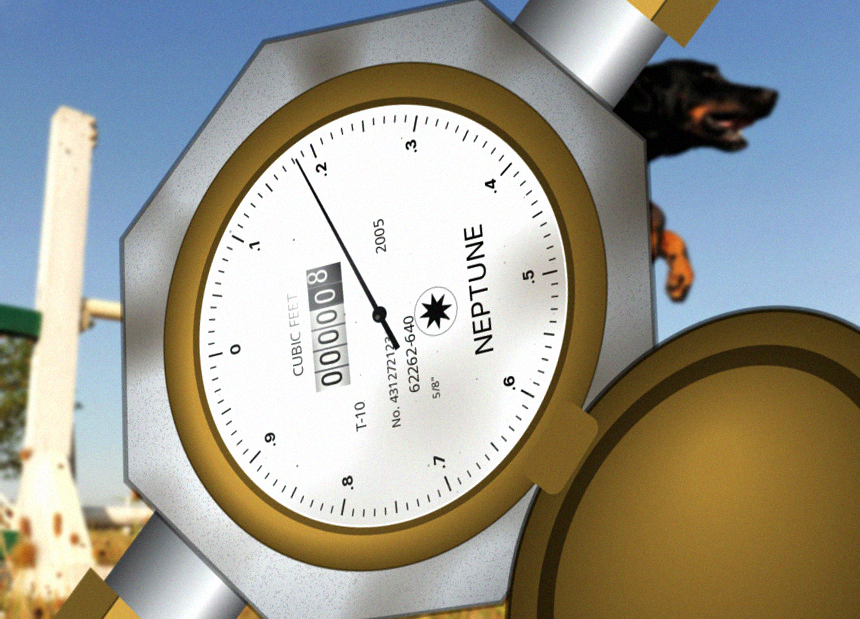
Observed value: {"value": 8.18, "unit": "ft³"}
